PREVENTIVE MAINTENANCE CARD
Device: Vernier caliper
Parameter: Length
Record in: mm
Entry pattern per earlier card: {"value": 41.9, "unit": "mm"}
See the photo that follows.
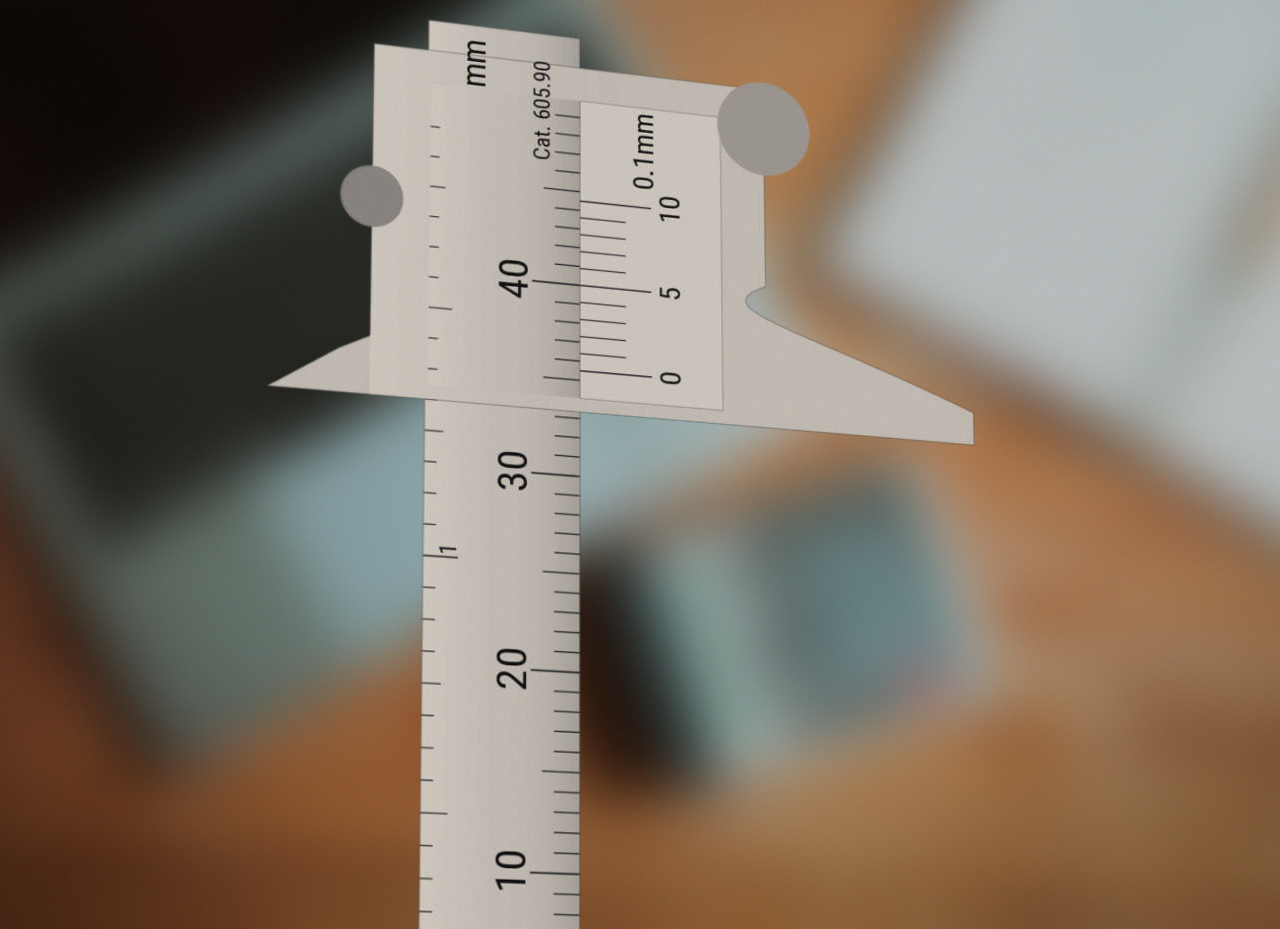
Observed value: {"value": 35.5, "unit": "mm"}
